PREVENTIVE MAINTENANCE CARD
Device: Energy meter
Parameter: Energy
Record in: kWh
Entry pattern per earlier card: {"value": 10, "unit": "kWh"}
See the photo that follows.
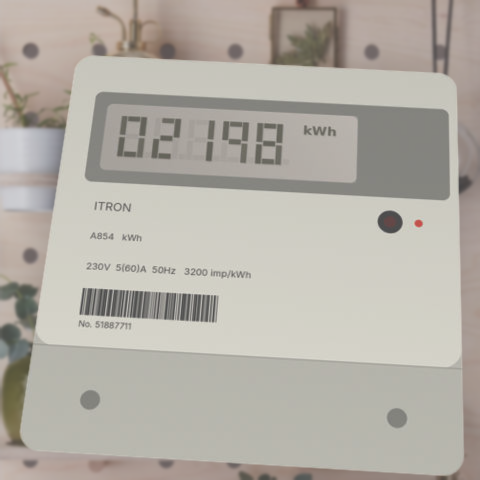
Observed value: {"value": 2198, "unit": "kWh"}
